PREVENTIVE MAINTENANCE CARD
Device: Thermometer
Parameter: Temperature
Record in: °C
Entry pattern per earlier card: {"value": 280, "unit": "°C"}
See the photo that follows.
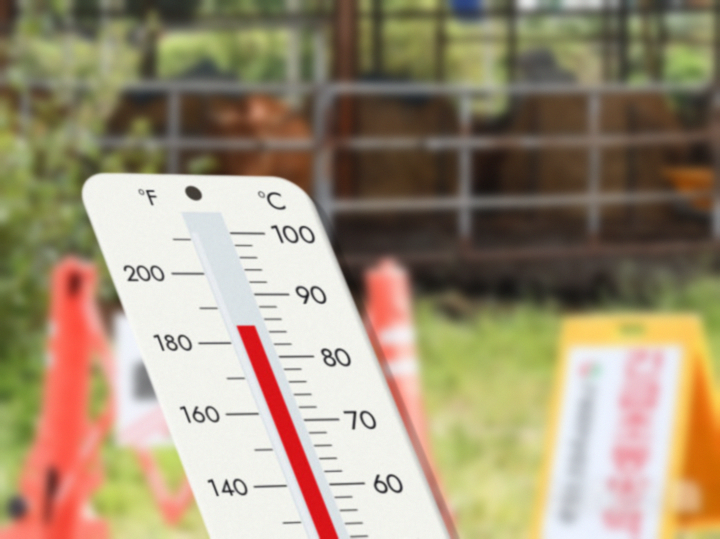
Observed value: {"value": 85, "unit": "°C"}
